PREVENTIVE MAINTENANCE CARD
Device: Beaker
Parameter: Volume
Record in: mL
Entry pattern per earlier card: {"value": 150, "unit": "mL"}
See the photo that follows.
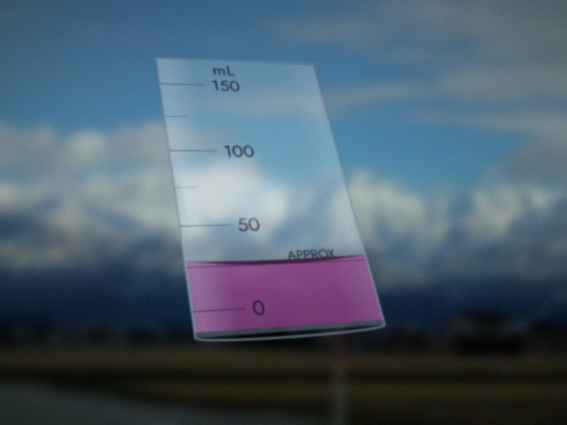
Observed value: {"value": 25, "unit": "mL"}
